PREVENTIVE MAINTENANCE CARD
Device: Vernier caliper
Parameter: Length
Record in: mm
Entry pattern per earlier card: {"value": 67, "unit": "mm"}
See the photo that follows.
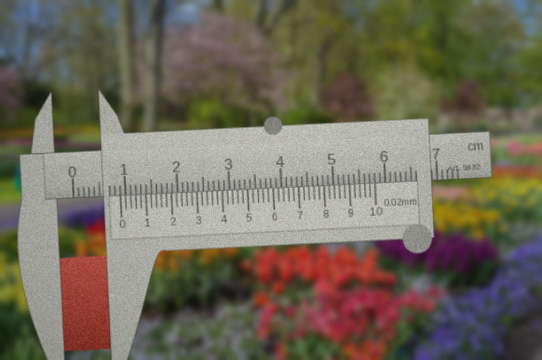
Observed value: {"value": 9.0, "unit": "mm"}
